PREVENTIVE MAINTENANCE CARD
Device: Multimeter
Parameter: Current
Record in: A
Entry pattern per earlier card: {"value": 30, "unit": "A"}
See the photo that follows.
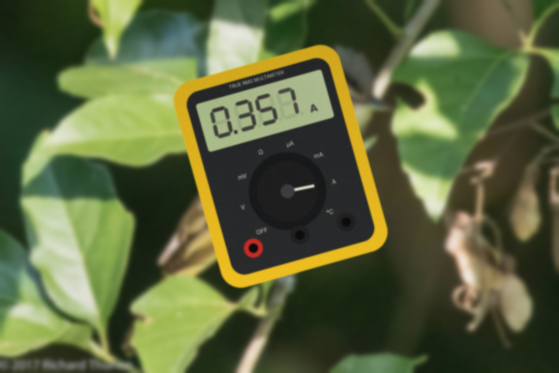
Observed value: {"value": 0.357, "unit": "A"}
